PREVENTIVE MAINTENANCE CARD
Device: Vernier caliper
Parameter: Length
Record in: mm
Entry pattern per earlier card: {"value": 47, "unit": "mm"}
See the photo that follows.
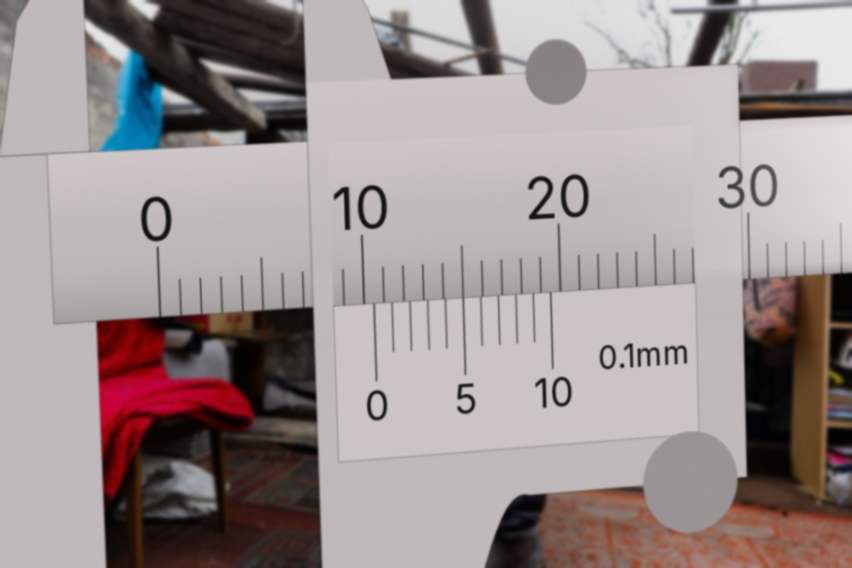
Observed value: {"value": 10.5, "unit": "mm"}
